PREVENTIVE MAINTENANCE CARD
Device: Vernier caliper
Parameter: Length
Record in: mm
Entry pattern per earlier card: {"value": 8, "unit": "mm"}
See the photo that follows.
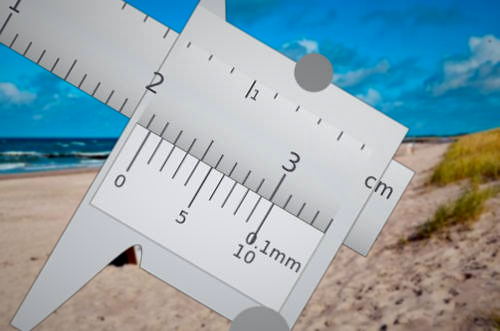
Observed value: {"value": 21.3, "unit": "mm"}
